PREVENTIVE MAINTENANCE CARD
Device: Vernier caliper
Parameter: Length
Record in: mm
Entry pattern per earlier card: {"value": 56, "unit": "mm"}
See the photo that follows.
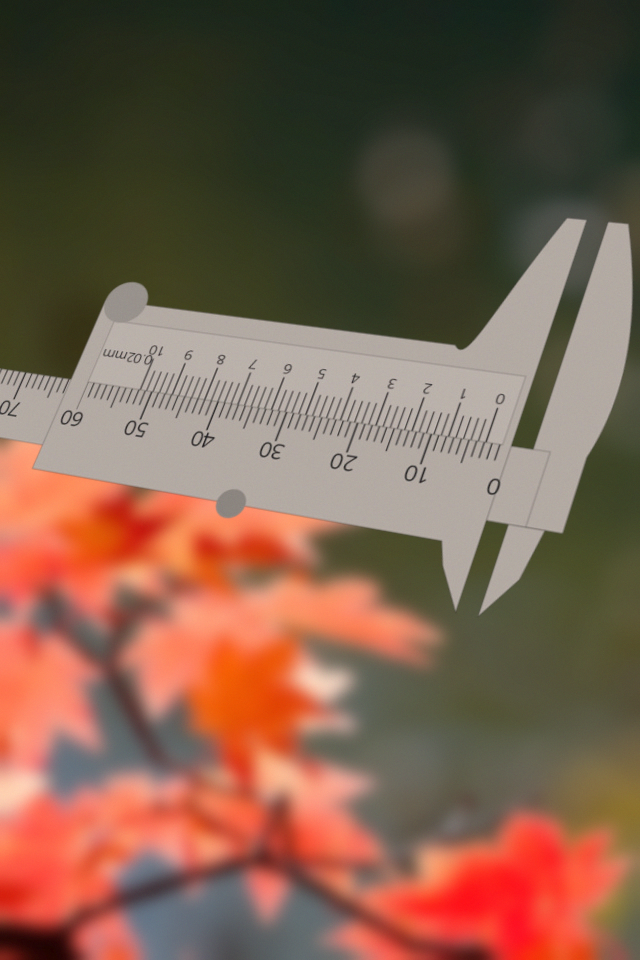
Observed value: {"value": 2.8, "unit": "mm"}
